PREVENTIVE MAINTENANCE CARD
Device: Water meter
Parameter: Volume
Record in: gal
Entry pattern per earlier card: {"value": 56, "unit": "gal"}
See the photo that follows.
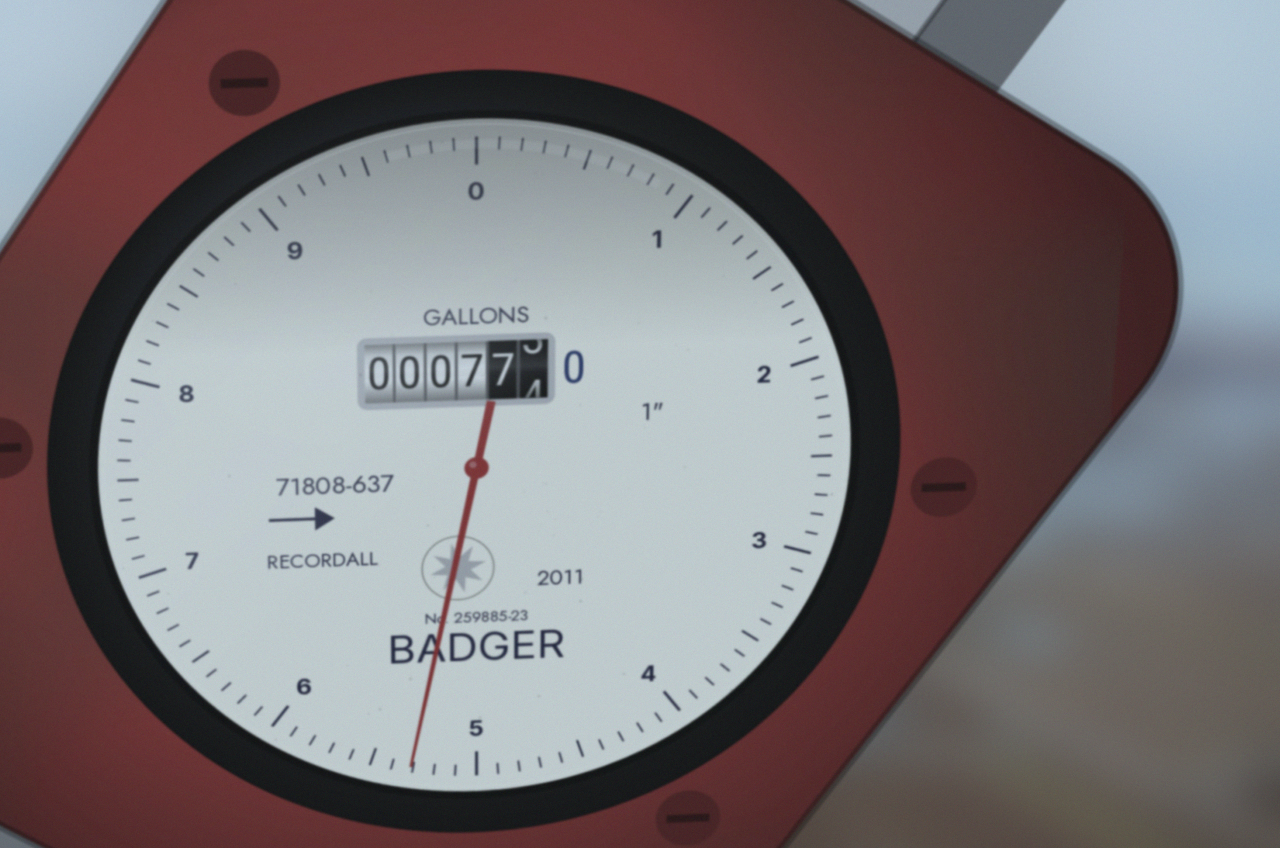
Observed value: {"value": 7735.3, "unit": "gal"}
